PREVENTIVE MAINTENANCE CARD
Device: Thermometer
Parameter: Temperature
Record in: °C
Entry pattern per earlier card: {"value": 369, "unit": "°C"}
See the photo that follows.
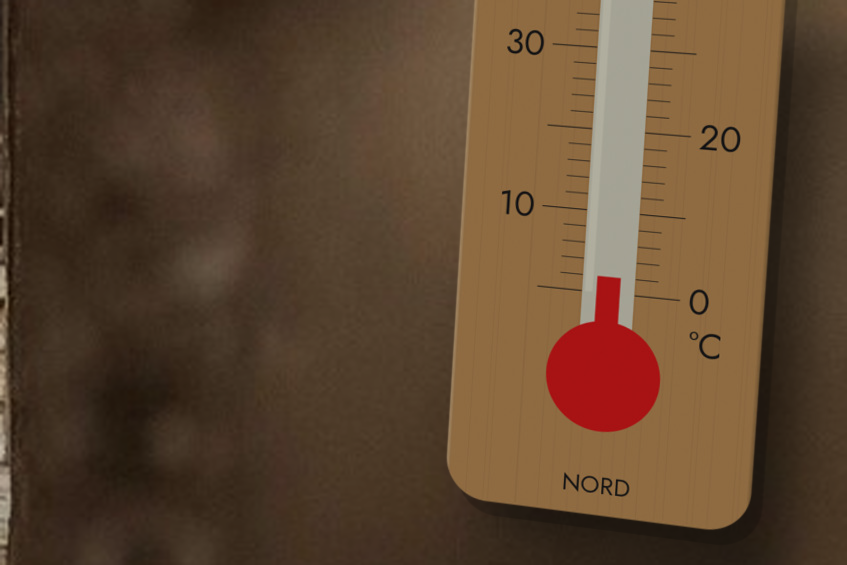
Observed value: {"value": 2, "unit": "°C"}
